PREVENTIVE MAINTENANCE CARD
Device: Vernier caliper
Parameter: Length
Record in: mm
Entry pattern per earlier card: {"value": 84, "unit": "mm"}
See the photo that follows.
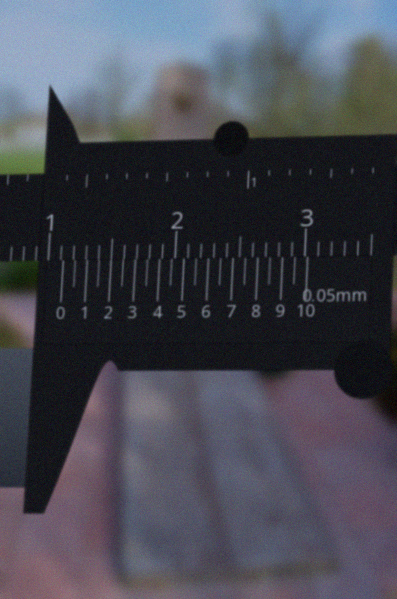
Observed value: {"value": 11.2, "unit": "mm"}
